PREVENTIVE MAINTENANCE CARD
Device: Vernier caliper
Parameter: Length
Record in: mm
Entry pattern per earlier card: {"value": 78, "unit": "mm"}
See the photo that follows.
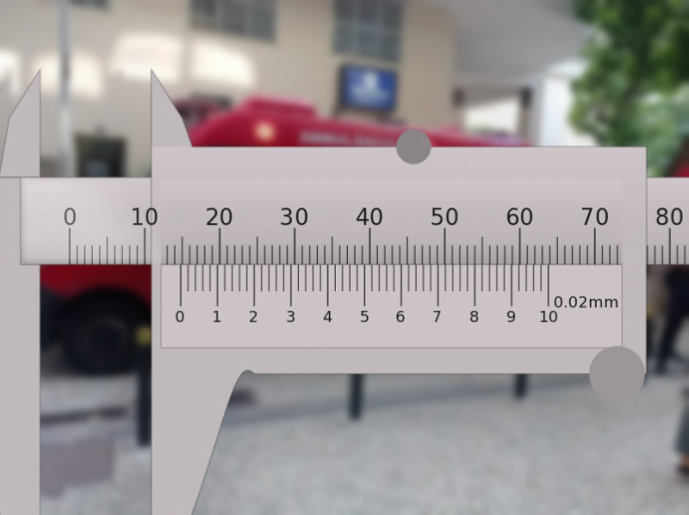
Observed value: {"value": 14.8, "unit": "mm"}
